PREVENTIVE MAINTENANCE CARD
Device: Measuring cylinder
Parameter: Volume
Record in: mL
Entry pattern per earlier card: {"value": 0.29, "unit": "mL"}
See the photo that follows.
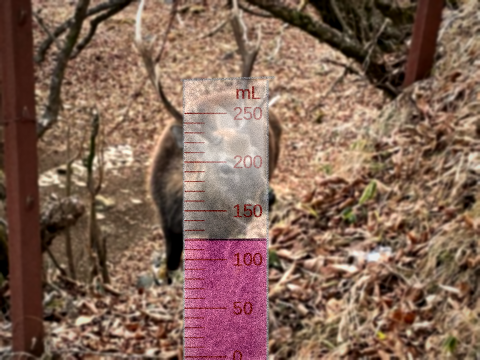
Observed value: {"value": 120, "unit": "mL"}
